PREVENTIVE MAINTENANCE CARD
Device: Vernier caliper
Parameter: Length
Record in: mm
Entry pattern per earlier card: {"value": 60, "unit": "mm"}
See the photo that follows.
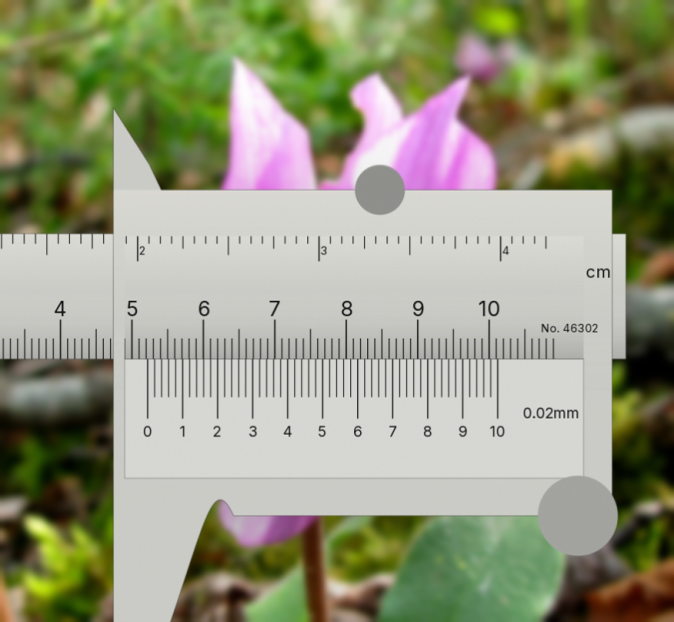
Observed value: {"value": 52.2, "unit": "mm"}
